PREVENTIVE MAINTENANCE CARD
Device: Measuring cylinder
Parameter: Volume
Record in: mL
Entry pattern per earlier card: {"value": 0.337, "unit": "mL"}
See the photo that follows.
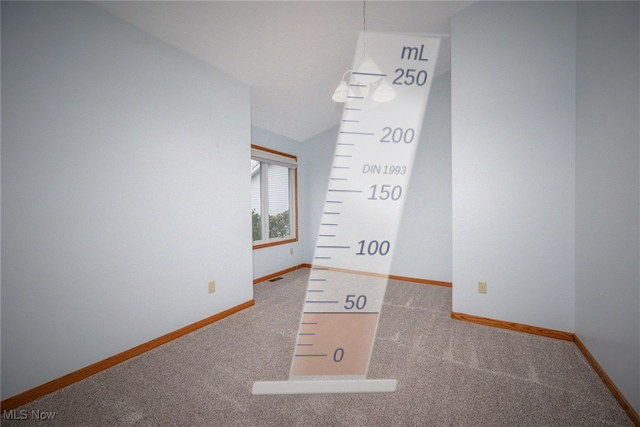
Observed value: {"value": 40, "unit": "mL"}
